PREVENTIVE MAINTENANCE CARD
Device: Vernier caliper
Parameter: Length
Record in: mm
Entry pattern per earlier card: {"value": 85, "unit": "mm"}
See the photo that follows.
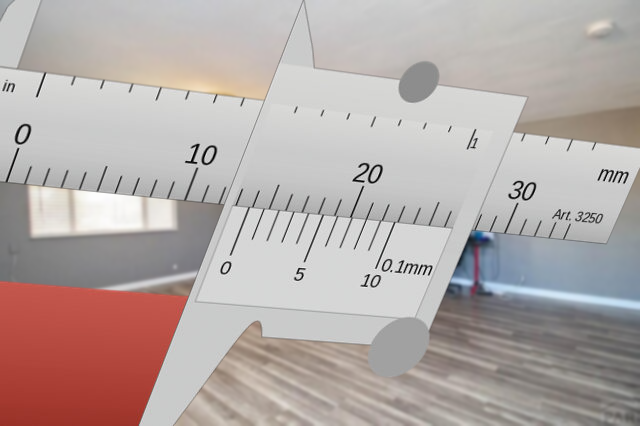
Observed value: {"value": 13.8, "unit": "mm"}
